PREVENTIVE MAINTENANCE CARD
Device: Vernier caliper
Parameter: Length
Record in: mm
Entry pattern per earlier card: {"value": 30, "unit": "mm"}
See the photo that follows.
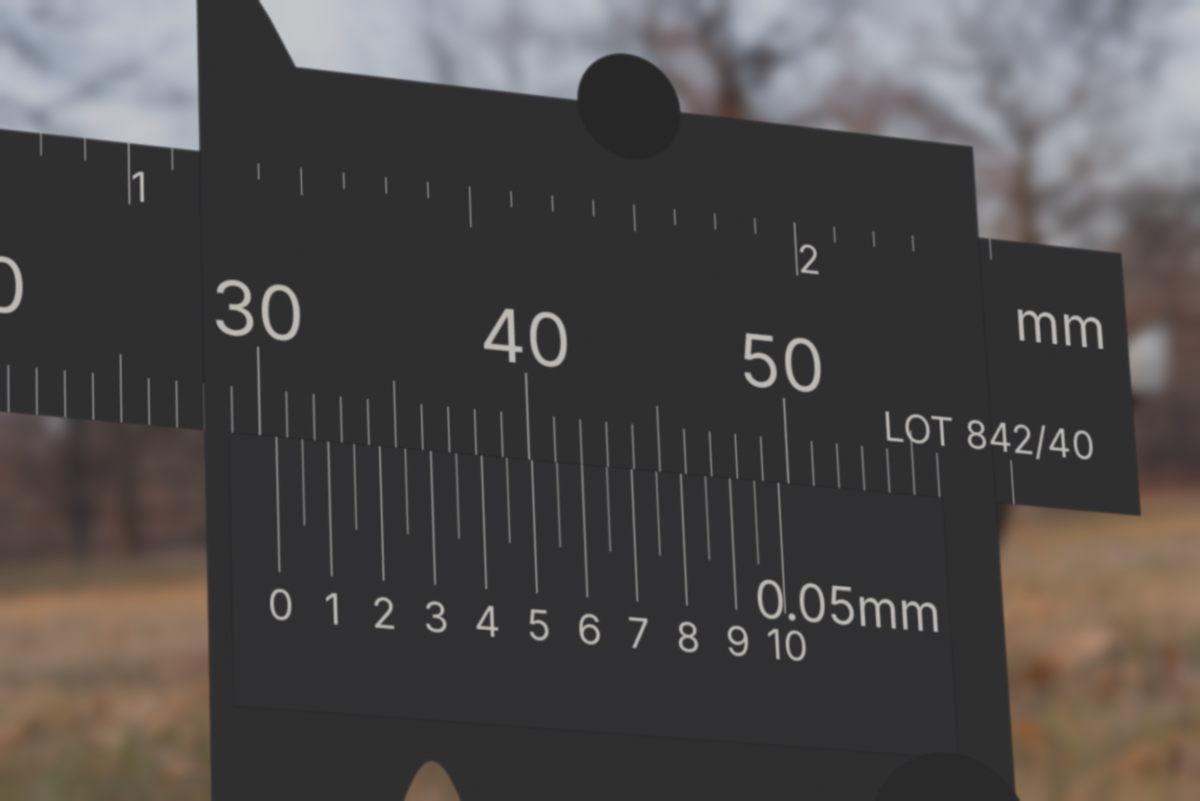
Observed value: {"value": 30.6, "unit": "mm"}
